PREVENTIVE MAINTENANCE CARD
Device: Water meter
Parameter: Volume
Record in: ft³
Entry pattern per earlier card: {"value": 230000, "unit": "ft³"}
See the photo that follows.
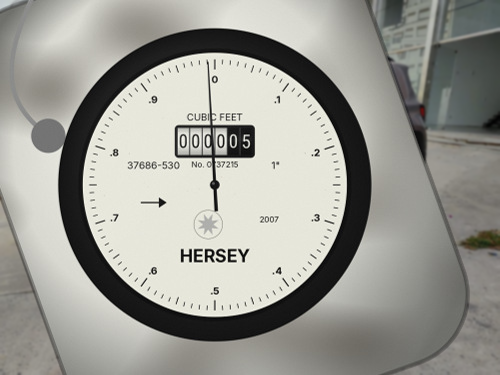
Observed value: {"value": 4.99, "unit": "ft³"}
